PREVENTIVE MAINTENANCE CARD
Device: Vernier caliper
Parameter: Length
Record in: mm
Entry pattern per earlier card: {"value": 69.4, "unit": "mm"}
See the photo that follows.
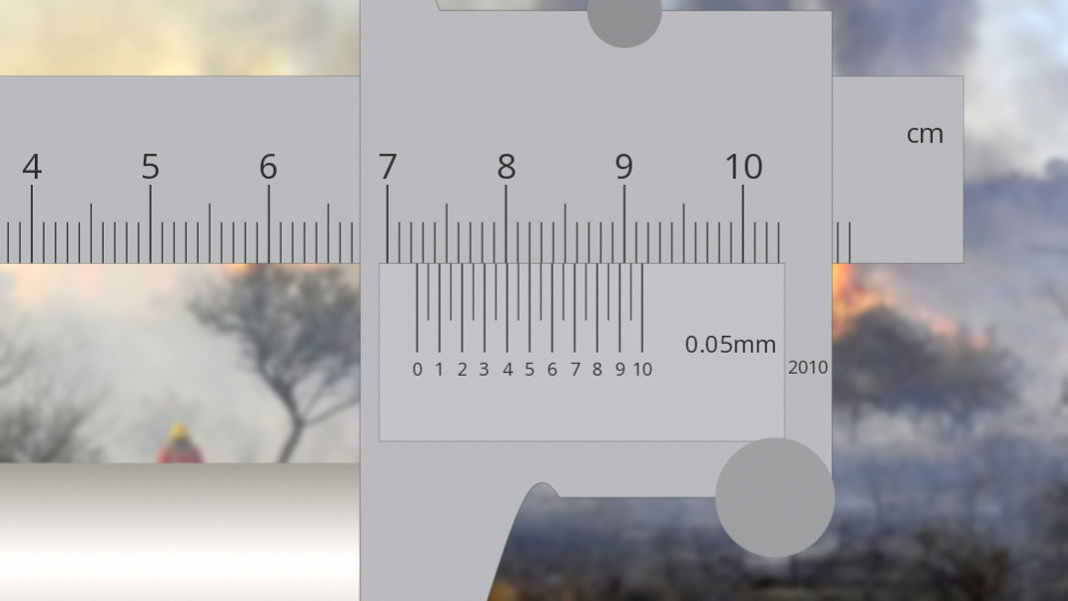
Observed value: {"value": 72.5, "unit": "mm"}
